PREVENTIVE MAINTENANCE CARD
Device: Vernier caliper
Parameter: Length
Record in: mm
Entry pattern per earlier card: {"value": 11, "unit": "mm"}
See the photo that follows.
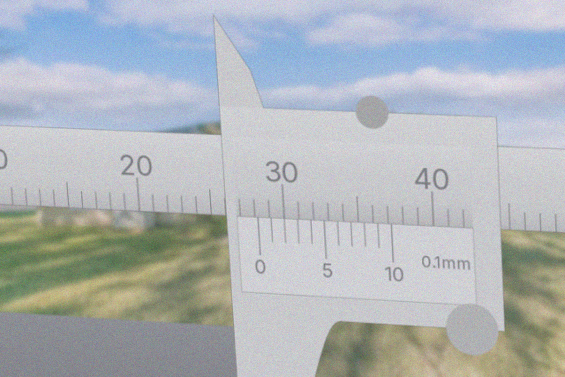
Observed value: {"value": 28.2, "unit": "mm"}
